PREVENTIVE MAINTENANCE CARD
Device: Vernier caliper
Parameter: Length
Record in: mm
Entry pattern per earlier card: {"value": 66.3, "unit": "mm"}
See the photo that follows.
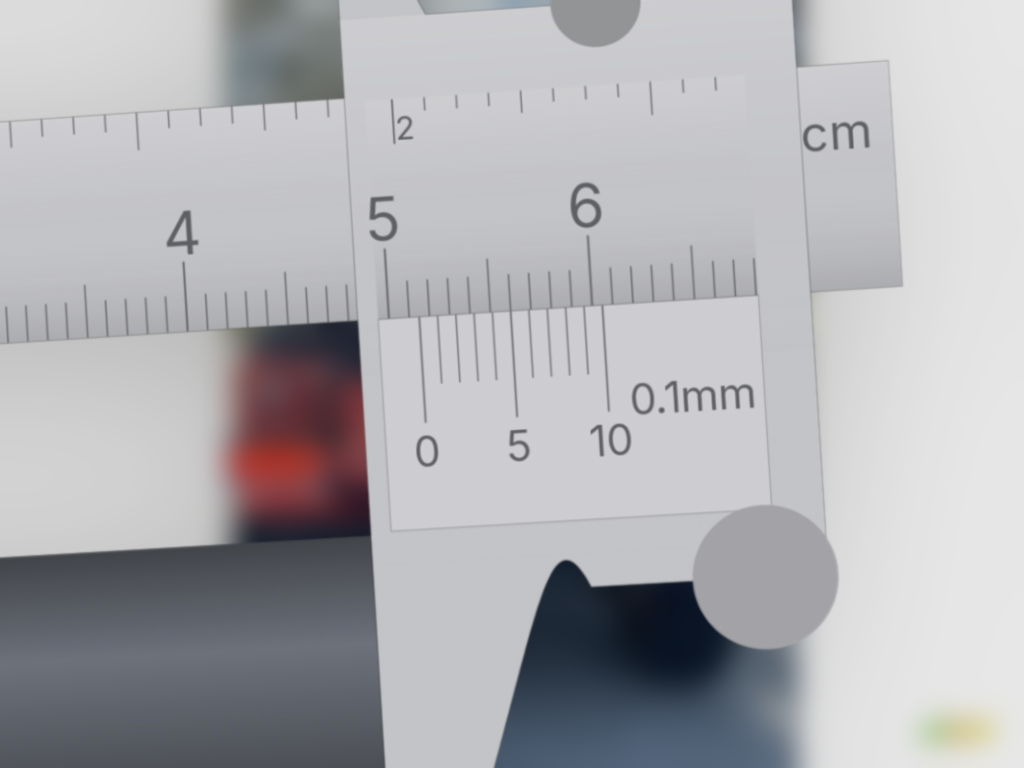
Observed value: {"value": 51.5, "unit": "mm"}
